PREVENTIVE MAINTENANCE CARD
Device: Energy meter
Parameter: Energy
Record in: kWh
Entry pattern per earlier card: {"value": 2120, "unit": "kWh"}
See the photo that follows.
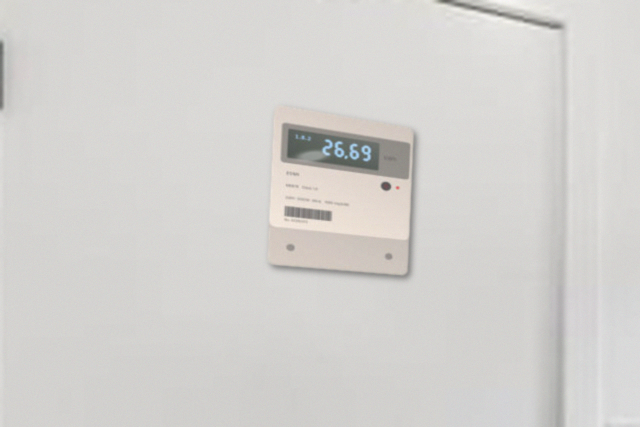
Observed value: {"value": 26.69, "unit": "kWh"}
